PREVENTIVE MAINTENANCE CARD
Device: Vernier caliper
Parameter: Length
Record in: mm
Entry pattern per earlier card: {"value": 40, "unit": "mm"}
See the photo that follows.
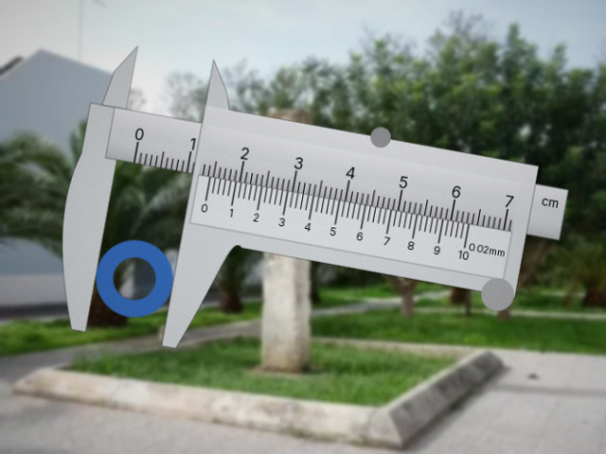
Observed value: {"value": 14.4, "unit": "mm"}
